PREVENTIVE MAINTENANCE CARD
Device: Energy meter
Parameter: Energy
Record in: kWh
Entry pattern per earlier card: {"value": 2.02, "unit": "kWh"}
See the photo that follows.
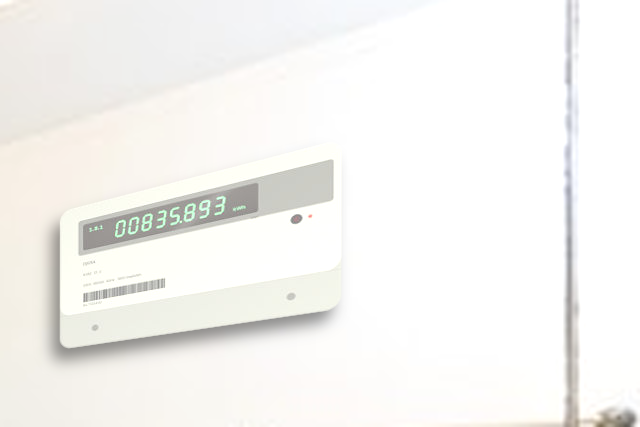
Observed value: {"value": 835.893, "unit": "kWh"}
